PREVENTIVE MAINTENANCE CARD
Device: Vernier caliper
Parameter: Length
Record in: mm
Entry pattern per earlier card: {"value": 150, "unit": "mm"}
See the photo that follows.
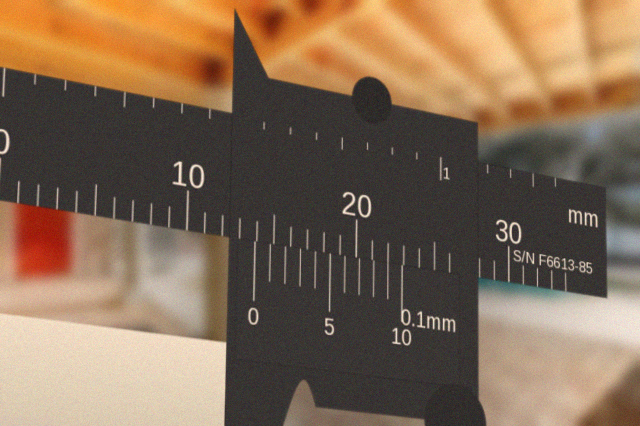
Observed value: {"value": 13.9, "unit": "mm"}
